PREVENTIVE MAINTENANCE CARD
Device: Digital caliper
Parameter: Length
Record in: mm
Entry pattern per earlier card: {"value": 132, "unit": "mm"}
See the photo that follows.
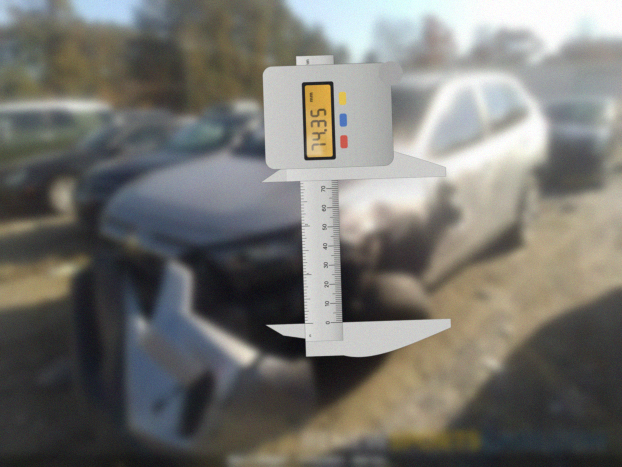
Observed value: {"value": 74.35, "unit": "mm"}
